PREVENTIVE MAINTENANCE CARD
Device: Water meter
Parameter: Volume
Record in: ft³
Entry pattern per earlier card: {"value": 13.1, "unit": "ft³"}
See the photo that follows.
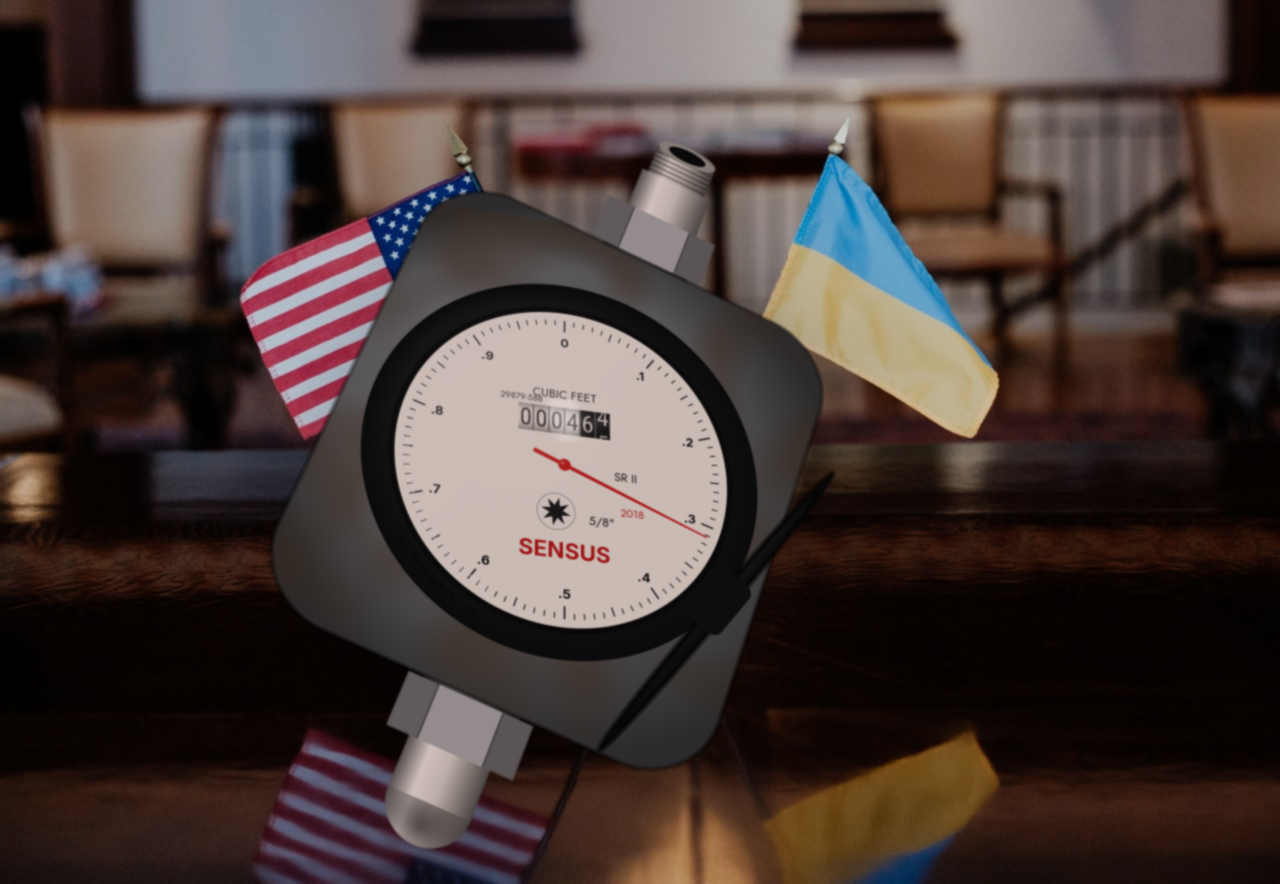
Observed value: {"value": 464.31, "unit": "ft³"}
